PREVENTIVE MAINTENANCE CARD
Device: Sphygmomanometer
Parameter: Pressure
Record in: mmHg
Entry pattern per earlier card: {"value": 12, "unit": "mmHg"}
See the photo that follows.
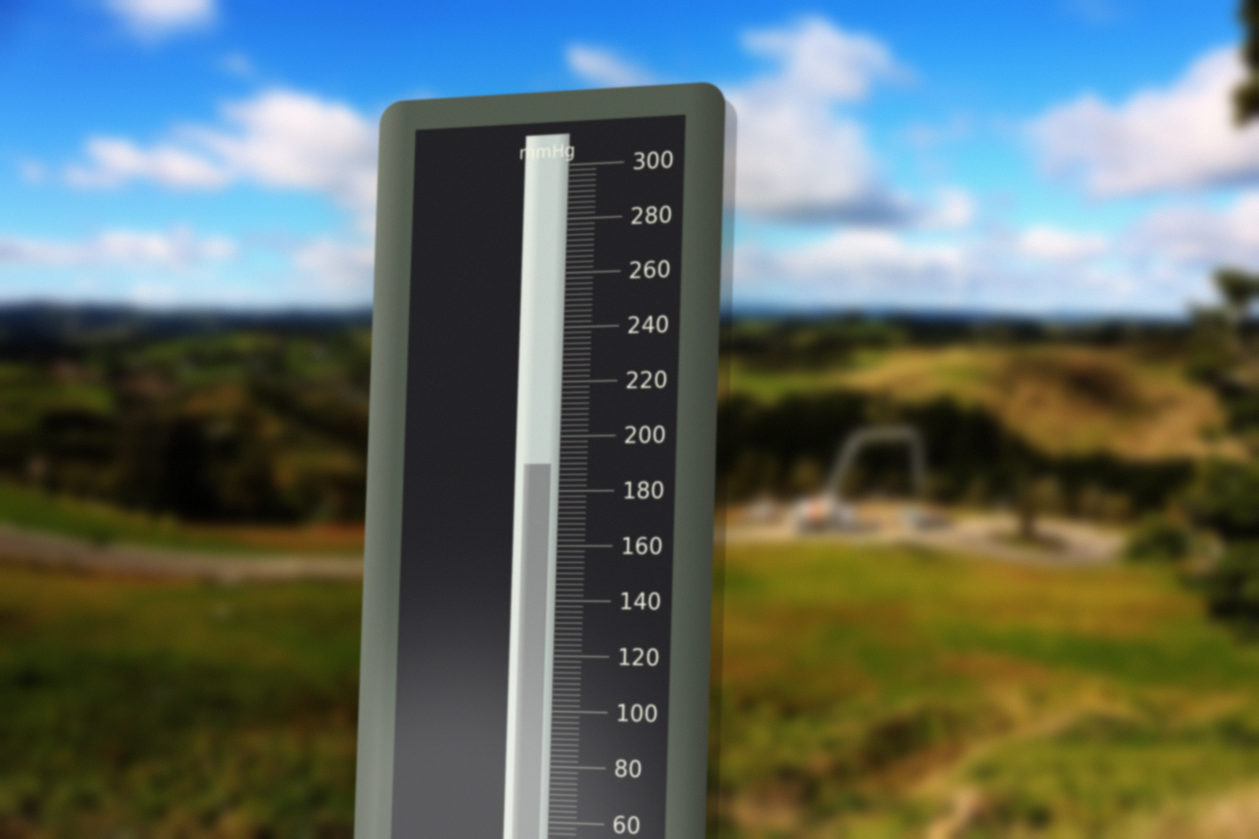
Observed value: {"value": 190, "unit": "mmHg"}
